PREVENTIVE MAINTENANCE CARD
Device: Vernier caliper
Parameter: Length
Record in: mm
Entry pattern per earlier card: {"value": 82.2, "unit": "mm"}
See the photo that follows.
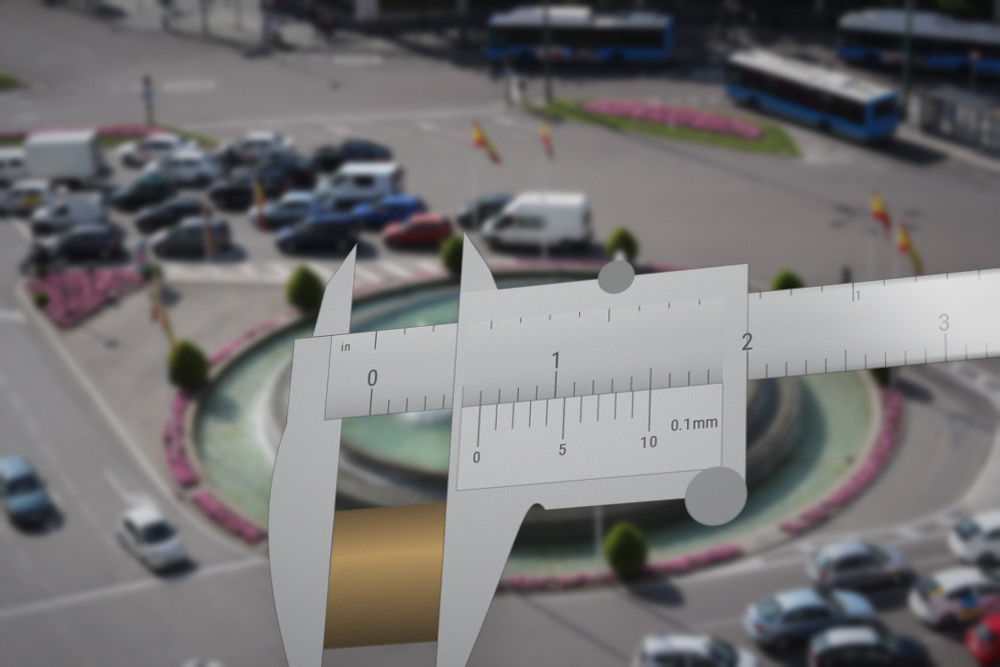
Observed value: {"value": 6.0, "unit": "mm"}
